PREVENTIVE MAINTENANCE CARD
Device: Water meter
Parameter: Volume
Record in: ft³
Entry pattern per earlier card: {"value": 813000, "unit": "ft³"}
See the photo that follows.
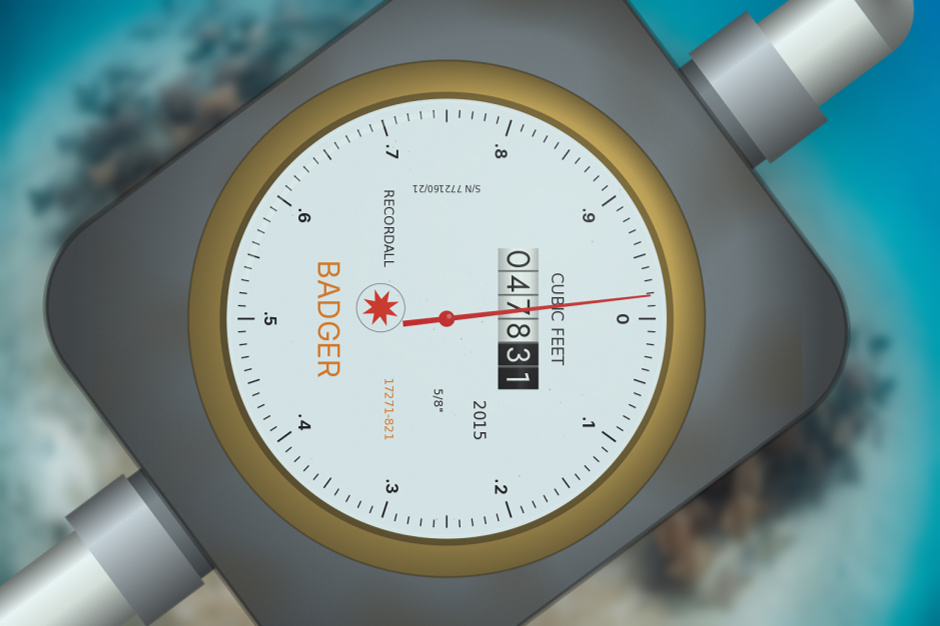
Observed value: {"value": 47830.98, "unit": "ft³"}
